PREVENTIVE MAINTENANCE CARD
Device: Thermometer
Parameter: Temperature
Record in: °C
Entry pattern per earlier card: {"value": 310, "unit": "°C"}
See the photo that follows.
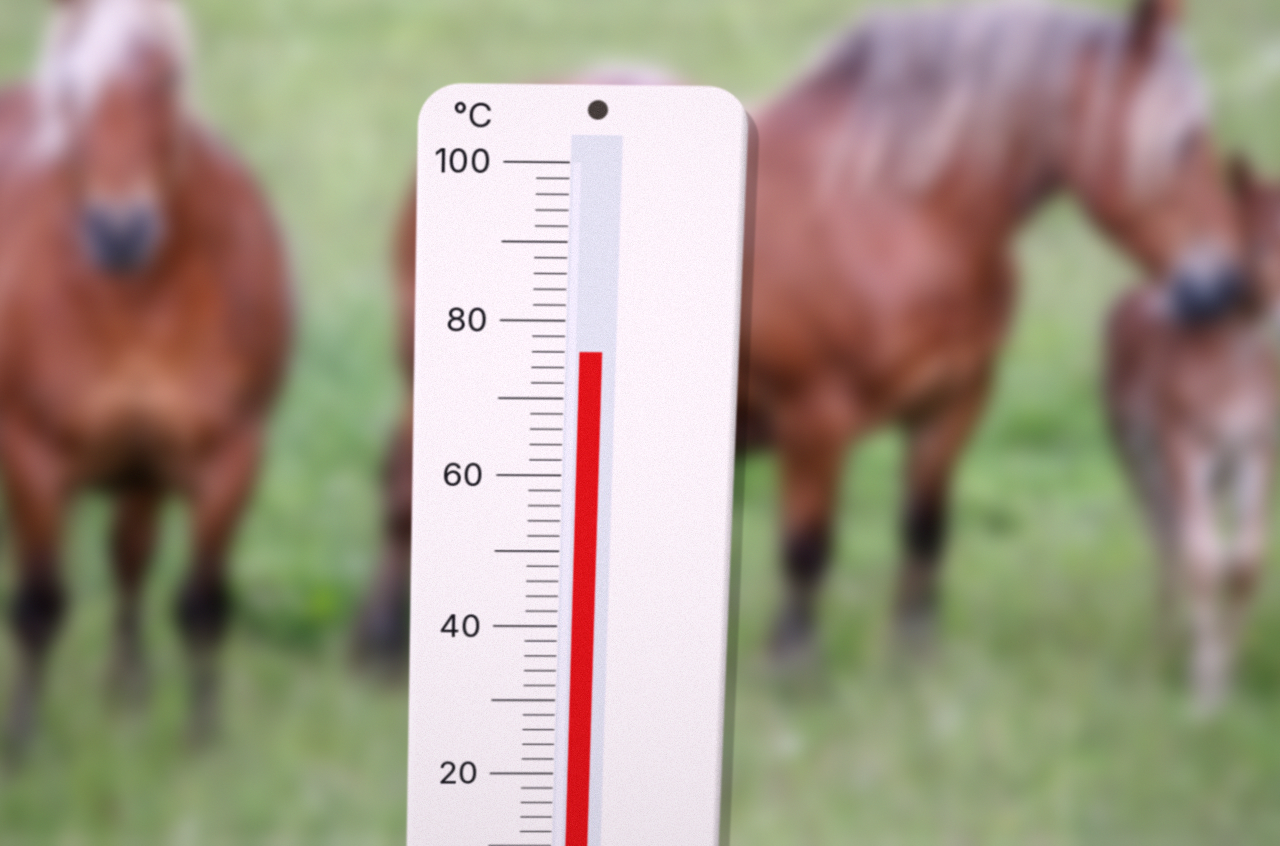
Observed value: {"value": 76, "unit": "°C"}
